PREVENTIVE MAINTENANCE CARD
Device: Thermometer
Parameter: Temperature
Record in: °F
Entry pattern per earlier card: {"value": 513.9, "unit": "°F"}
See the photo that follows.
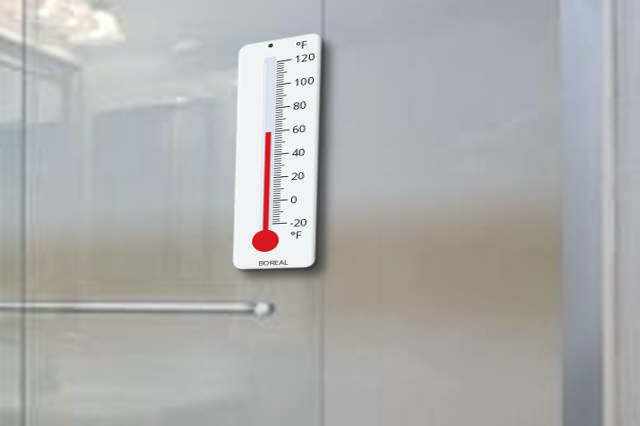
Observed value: {"value": 60, "unit": "°F"}
